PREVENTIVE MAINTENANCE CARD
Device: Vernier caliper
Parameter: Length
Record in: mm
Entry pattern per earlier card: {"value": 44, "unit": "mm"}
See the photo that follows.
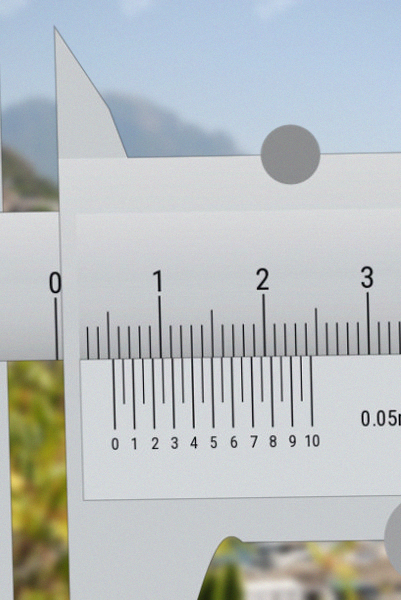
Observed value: {"value": 5.4, "unit": "mm"}
